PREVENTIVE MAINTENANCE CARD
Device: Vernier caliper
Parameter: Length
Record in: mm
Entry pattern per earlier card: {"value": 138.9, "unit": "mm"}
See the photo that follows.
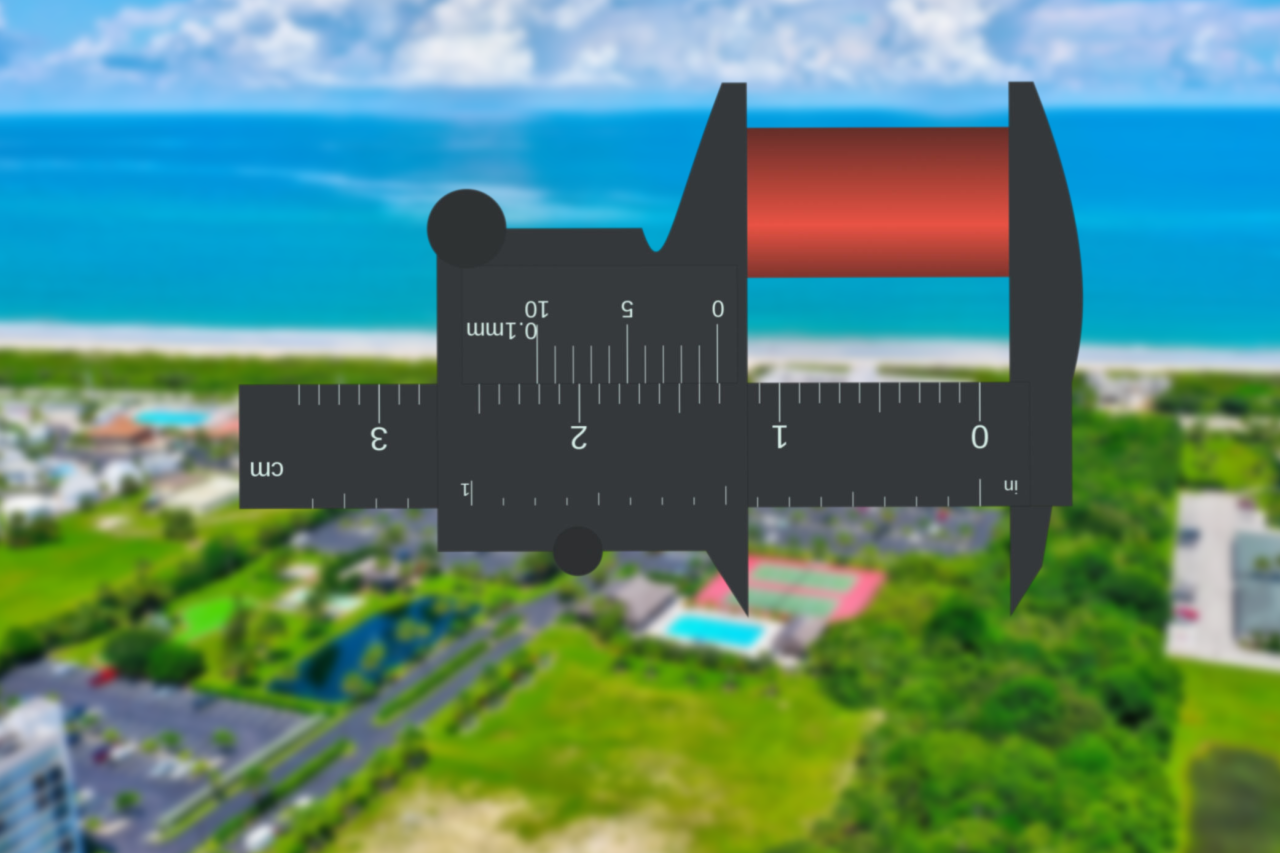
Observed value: {"value": 13.1, "unit": "mm"}
